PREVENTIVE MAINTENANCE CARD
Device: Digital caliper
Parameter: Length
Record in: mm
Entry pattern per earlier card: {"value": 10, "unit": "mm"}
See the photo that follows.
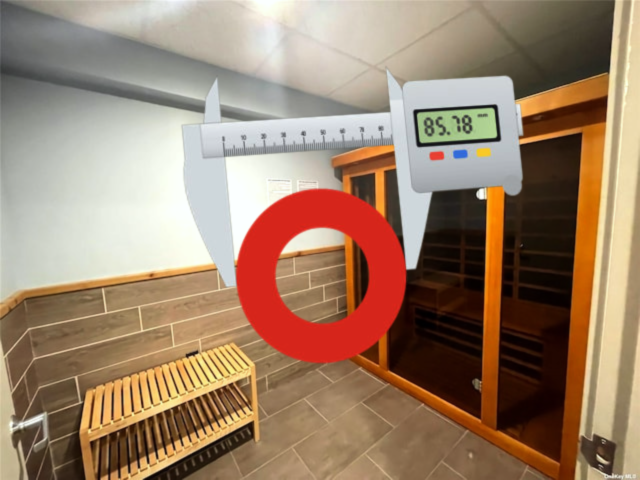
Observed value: {"value": 85.78, "unit": "mm"}
